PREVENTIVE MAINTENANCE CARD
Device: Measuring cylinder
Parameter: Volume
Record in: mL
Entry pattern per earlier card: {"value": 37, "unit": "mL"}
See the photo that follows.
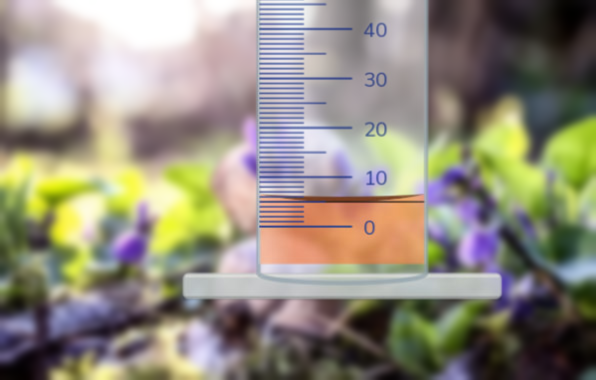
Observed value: {"value": 5, "unit": "mL"}
